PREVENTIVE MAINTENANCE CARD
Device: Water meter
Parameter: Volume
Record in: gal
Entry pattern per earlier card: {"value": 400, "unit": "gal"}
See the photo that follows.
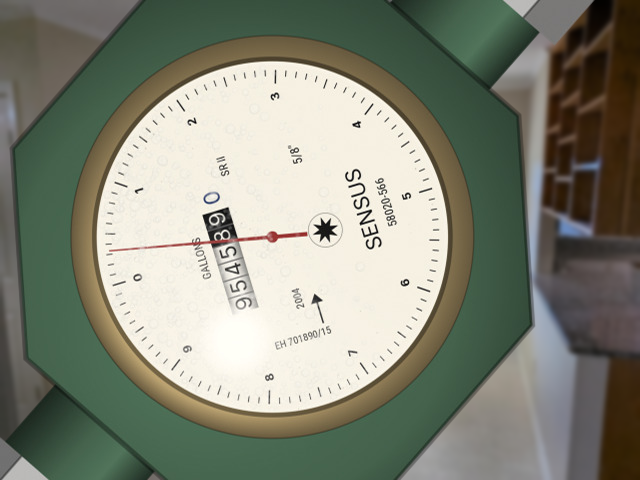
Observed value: {"value": 9545890.3, "unit": "gal"}
